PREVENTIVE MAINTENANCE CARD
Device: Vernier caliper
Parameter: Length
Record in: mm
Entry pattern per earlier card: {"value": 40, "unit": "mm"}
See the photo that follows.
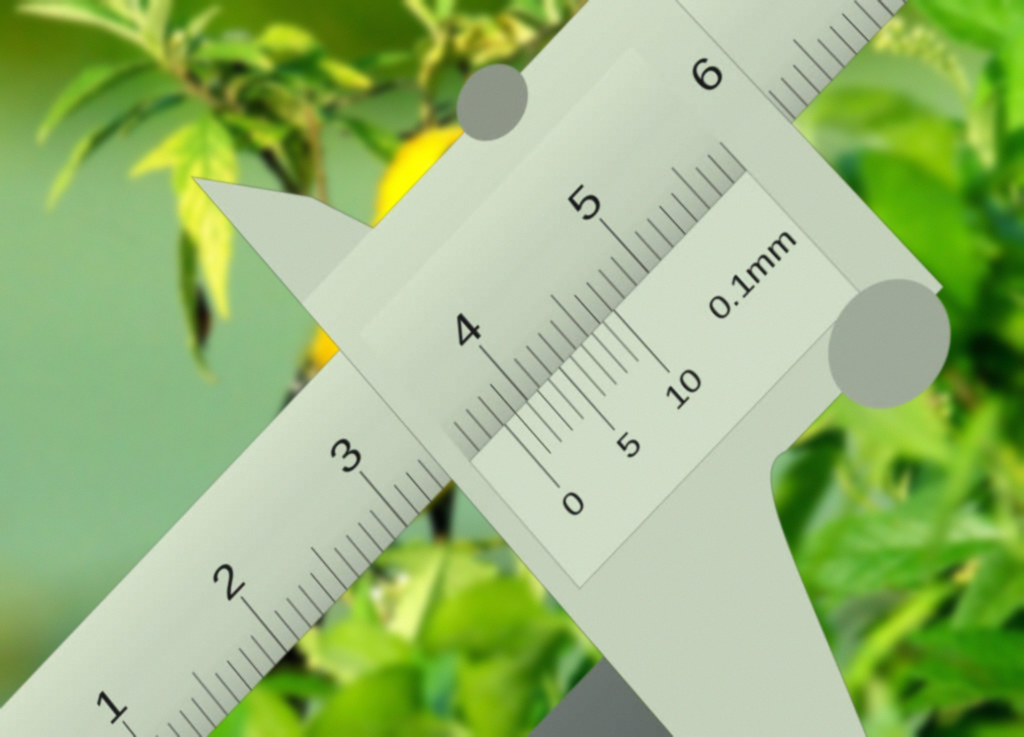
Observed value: {"value": 38.1, "unit": "mm"}
